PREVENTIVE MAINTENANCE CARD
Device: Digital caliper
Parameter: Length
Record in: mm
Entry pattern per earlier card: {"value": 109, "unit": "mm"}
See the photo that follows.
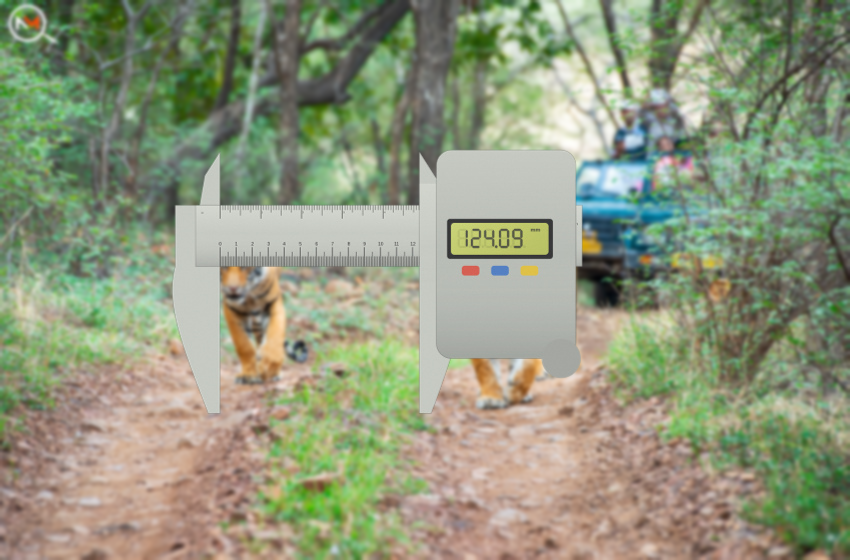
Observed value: {"value": 124.09, "unit": "mm"}
